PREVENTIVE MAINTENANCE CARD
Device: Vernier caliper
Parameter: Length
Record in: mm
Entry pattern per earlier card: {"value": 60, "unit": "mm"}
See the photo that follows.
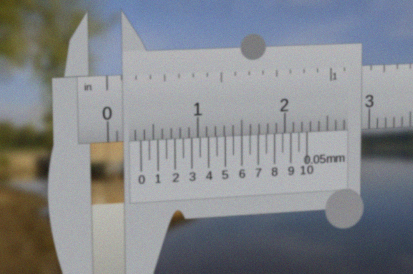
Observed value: {"value": 3.6, "unit": "mm"}
